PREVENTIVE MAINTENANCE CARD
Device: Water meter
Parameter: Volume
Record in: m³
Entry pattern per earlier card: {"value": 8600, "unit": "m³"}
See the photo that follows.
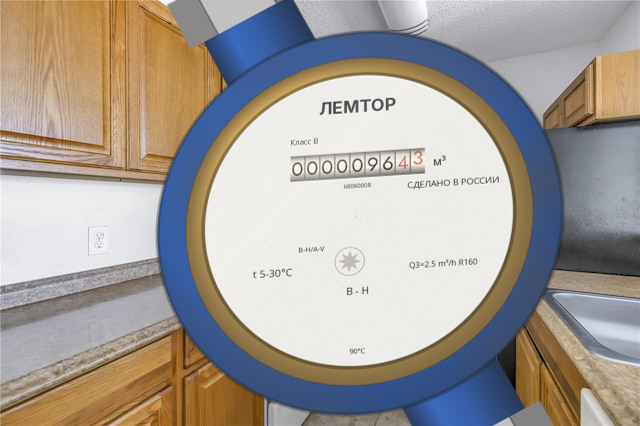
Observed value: {"value": 96.43, "unit": "m³"}
